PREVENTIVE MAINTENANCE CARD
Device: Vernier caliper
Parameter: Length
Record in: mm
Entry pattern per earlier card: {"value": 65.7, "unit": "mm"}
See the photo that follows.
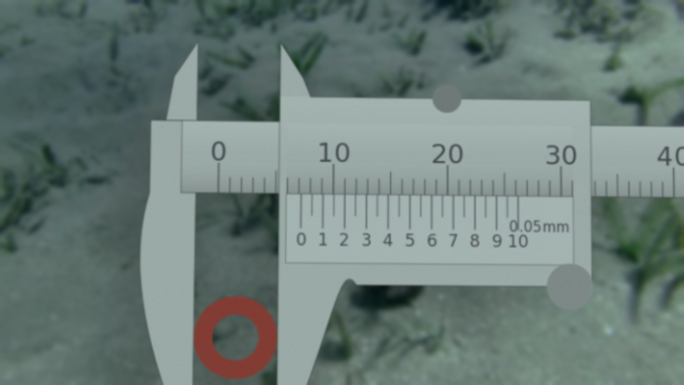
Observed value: {"value": 7.2, "unit": "mm"}
